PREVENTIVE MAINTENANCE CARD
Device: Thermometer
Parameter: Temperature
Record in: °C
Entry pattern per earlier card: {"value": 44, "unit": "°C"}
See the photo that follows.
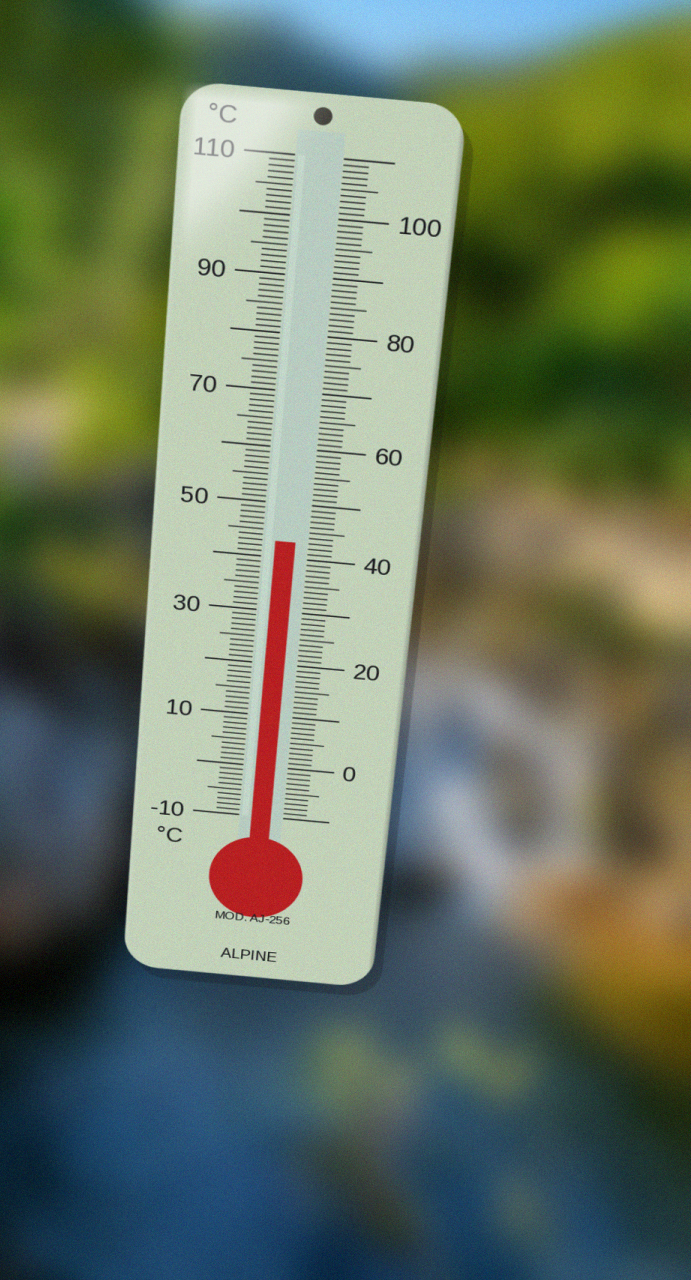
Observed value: {"value": 43, "unit": "°C"}
